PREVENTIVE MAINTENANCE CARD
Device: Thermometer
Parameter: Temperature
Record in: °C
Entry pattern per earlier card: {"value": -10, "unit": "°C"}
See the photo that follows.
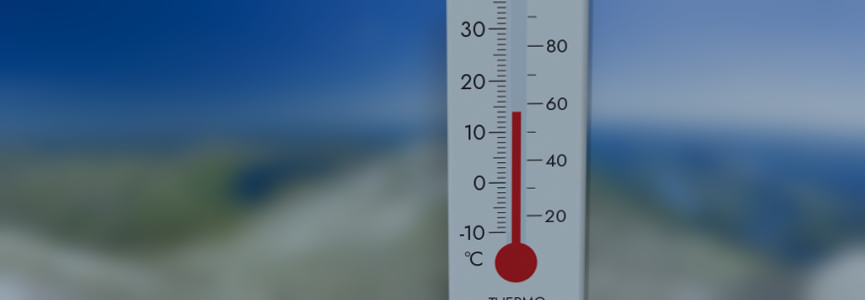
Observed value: {"value": 14, "unit": "°C"}
